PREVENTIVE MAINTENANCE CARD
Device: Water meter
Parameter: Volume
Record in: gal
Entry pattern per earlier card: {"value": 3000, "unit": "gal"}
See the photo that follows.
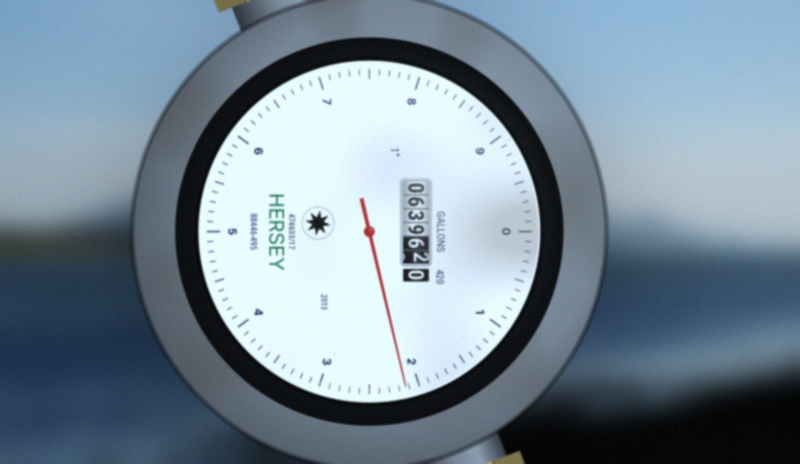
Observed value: {"value": 639622.1, "unit": "gal"}
